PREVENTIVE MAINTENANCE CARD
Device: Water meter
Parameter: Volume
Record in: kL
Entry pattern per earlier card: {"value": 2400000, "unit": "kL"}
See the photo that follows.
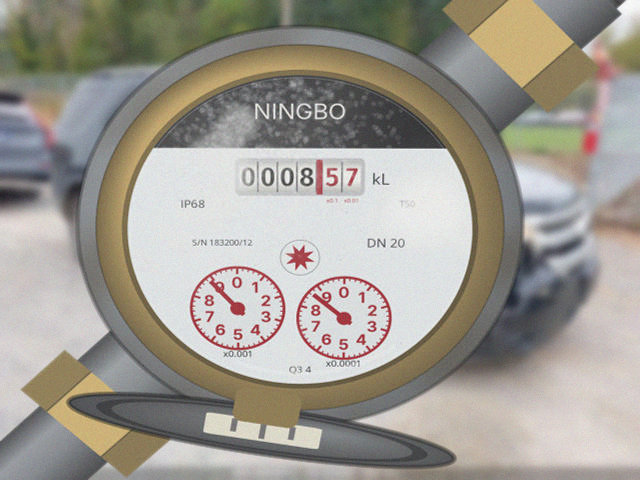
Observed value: {"value": 8.5788, "unit": "kL"}
